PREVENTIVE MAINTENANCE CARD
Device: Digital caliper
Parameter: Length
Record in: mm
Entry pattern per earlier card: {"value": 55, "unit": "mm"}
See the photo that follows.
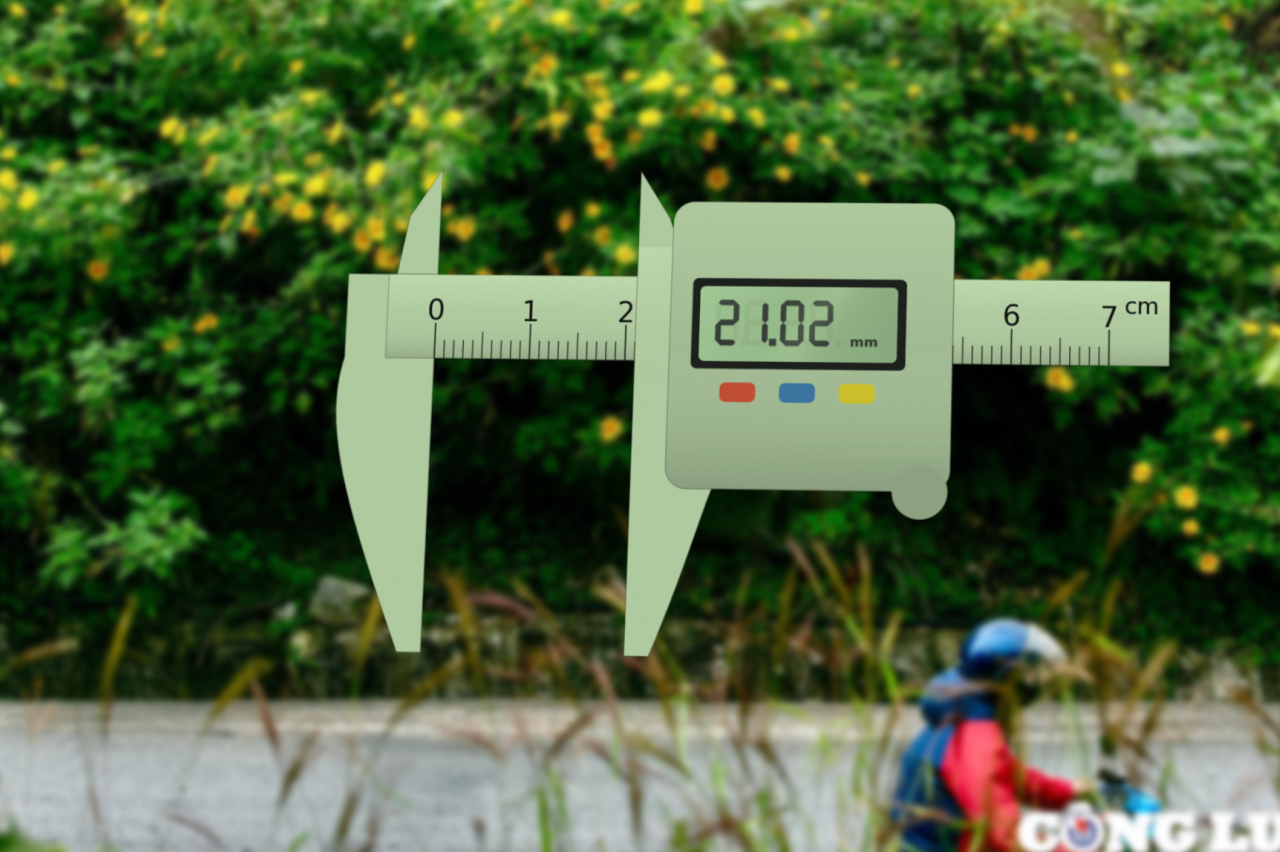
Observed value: {"value": 21.02, "unit": "mm"}
